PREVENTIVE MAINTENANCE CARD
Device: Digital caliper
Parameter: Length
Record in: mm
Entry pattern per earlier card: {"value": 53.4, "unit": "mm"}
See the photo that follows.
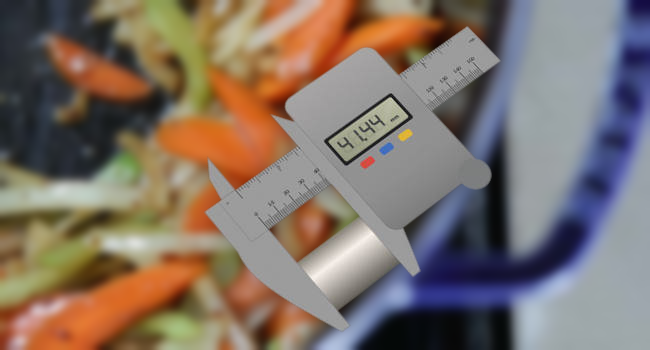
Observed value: {"value": 41.44, "unit": "mm"}
